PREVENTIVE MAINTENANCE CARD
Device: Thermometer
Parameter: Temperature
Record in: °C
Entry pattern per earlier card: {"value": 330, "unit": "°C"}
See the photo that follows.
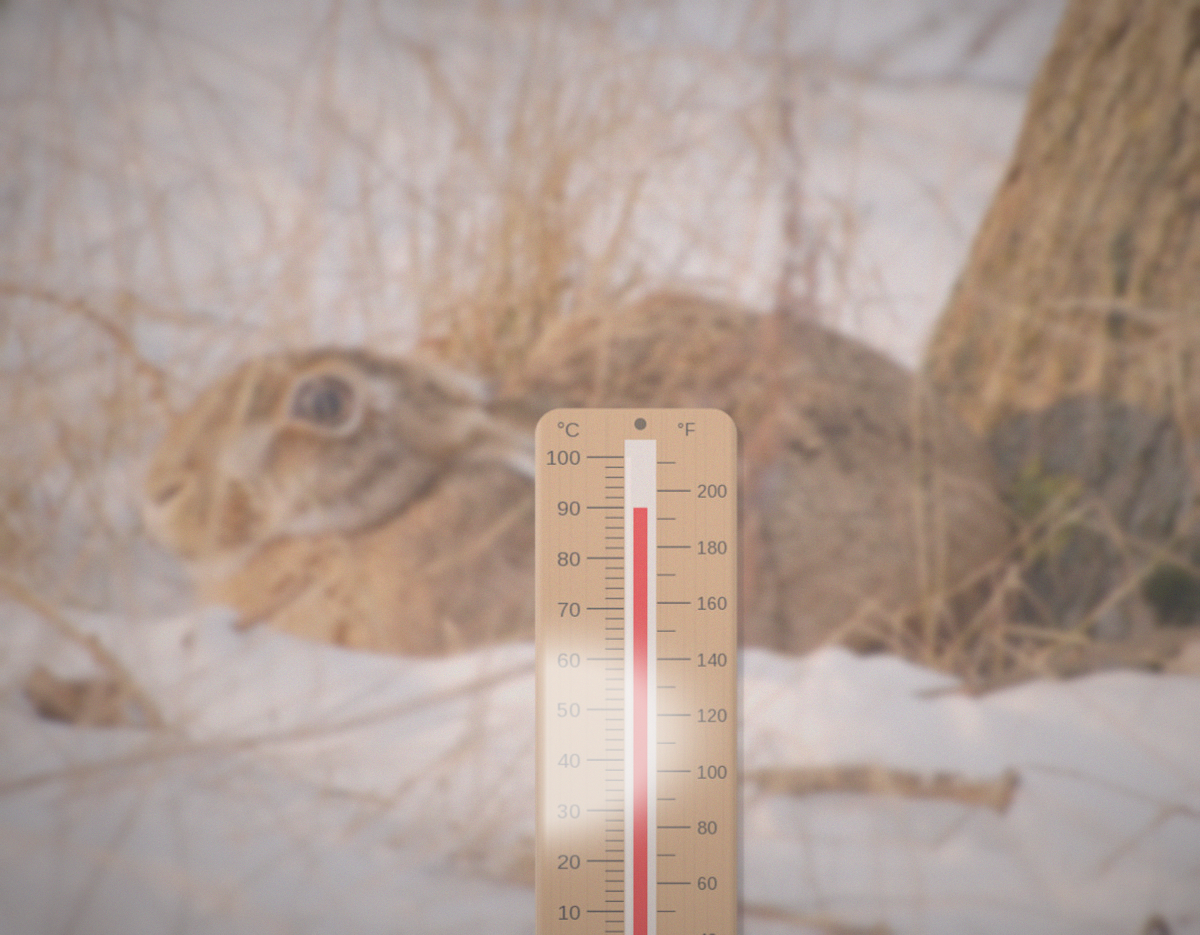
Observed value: {"value": 90, "unit": "°C"}
